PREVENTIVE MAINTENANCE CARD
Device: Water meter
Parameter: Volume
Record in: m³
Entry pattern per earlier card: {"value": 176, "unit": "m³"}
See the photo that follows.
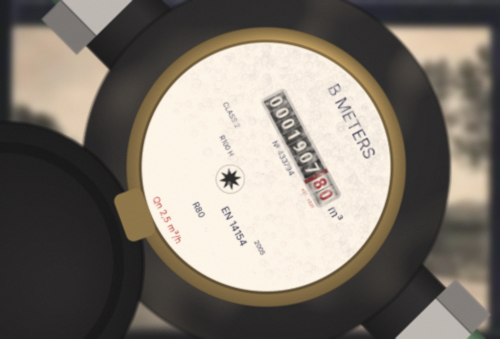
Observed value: {"value": 1907.80, "unit": "m³"}
